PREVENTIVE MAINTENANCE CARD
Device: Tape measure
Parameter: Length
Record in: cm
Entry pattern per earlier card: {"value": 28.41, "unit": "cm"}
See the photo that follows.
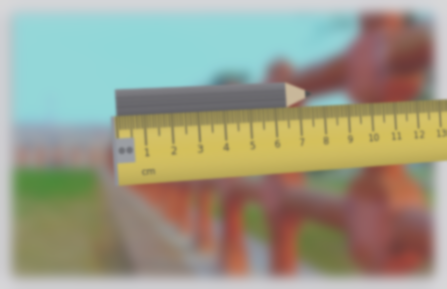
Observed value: {"value": 7.5, "unit": "cm"}
